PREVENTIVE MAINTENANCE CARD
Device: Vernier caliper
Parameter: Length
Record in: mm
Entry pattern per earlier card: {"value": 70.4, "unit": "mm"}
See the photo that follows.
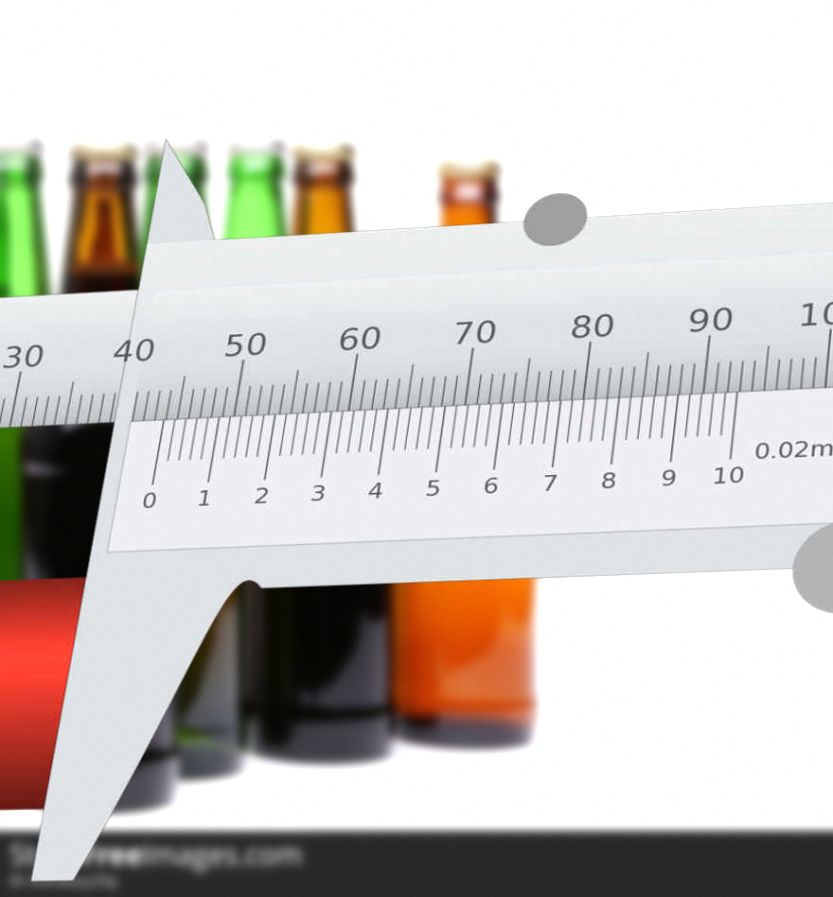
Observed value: {"value": 43.8, "unit": "mm"}
